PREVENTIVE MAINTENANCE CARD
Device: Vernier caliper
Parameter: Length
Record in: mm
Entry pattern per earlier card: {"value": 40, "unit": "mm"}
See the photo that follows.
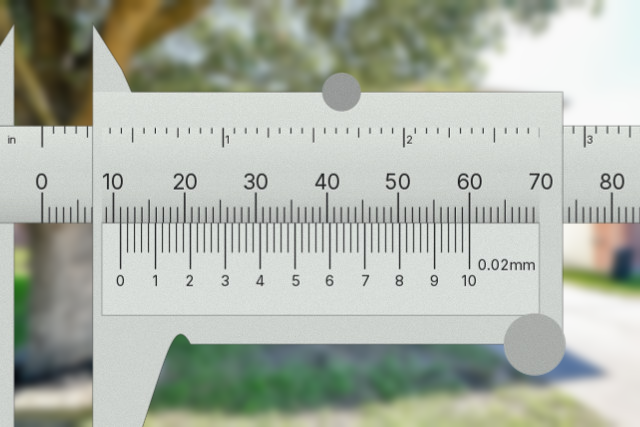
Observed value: {"value": 11.0, "unit": "mm"}
